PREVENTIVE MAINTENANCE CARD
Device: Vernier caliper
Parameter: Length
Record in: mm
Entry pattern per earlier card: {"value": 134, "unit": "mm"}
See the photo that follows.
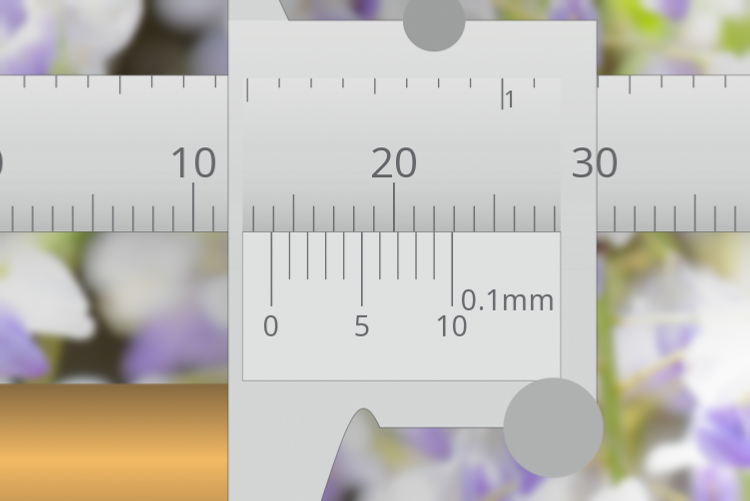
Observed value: {"value": 13.9, "unit": "mm"}
